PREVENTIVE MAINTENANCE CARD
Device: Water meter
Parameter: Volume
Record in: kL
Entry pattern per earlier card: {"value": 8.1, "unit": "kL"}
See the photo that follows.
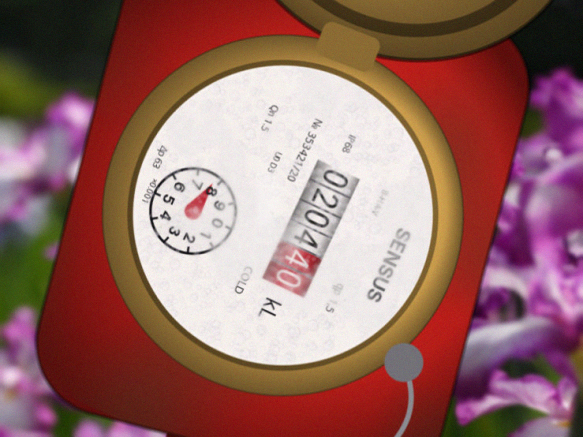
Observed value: {"value": 204.407, "unit": "kL"}
